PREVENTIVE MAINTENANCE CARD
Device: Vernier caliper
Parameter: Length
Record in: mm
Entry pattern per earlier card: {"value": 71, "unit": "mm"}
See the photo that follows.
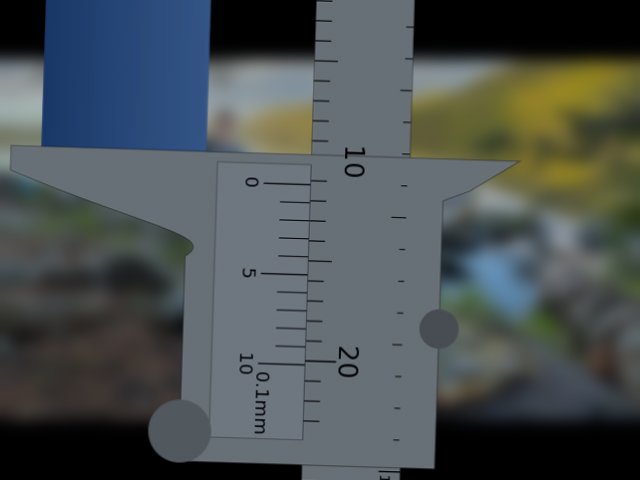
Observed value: {"value": 11.2, "unit": "mm"}
